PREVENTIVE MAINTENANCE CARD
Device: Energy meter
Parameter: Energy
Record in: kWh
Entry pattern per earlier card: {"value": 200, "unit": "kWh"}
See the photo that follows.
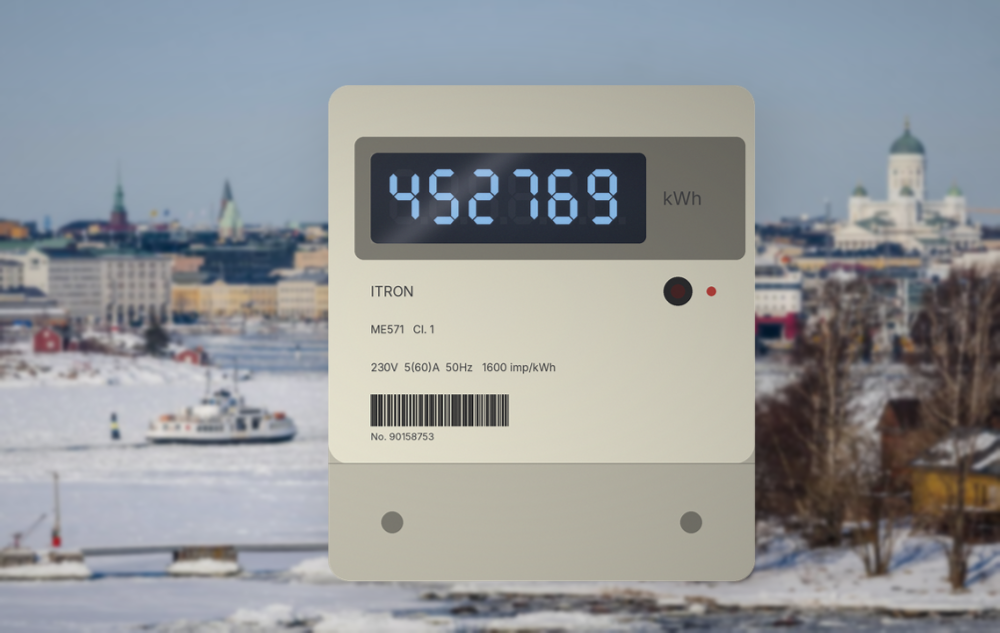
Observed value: {"value": 452769, "unit": "kWh"}
